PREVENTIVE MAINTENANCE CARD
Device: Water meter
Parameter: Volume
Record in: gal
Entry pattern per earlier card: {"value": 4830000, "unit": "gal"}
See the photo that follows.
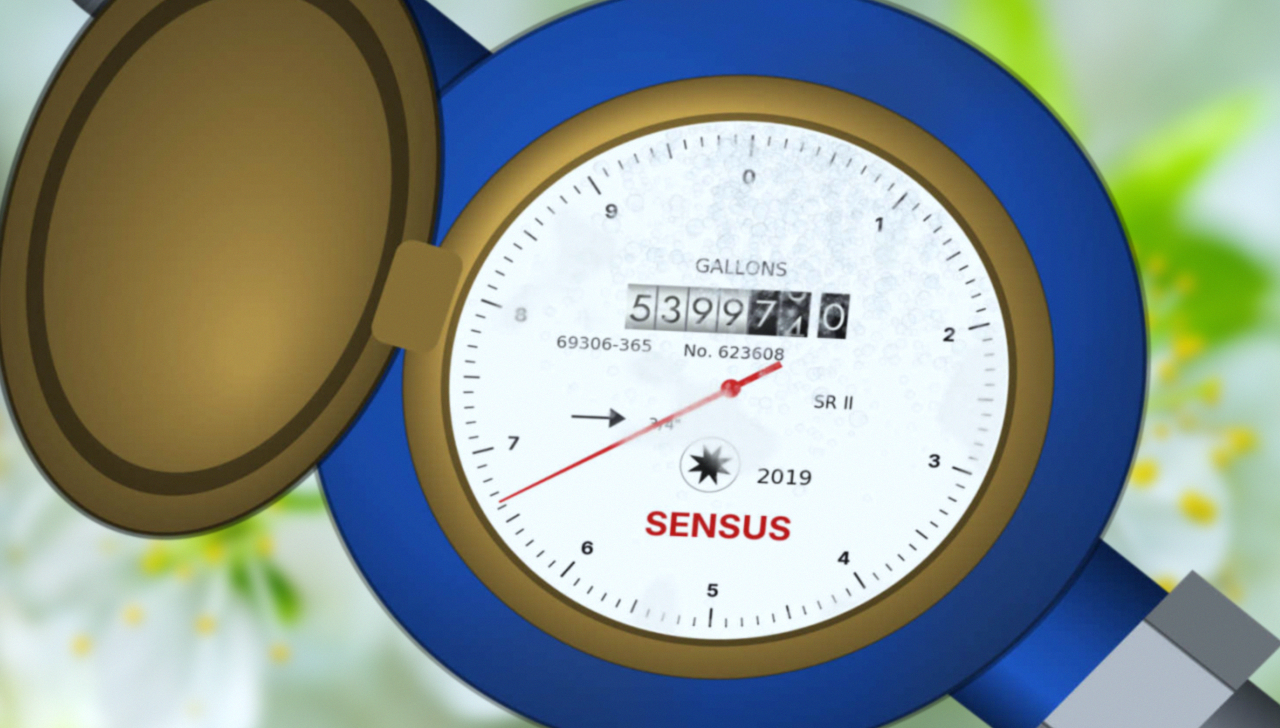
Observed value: {"value": 5399736.6, "unit": "gal"}
